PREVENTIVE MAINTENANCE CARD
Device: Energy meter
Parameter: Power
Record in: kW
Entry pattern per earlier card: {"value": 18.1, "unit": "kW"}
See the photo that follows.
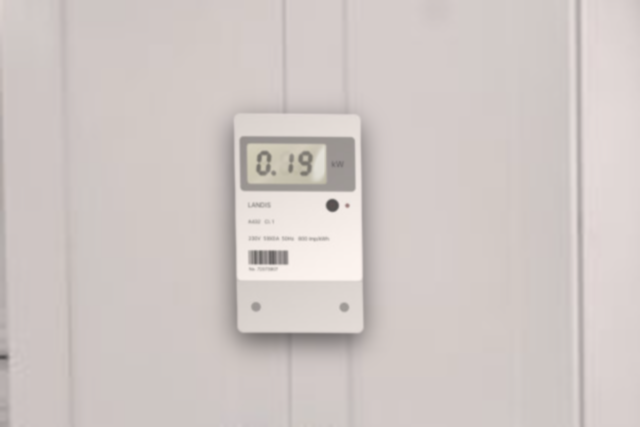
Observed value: {"value": 0.19, "unit": "kW"}
